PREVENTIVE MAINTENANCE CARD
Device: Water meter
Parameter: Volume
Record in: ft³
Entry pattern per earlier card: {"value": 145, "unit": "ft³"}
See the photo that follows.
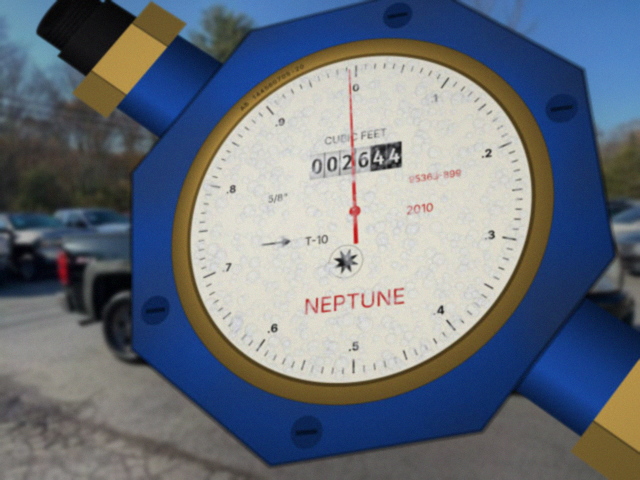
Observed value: {"value": 2643.99, "unit": "ft³"}
